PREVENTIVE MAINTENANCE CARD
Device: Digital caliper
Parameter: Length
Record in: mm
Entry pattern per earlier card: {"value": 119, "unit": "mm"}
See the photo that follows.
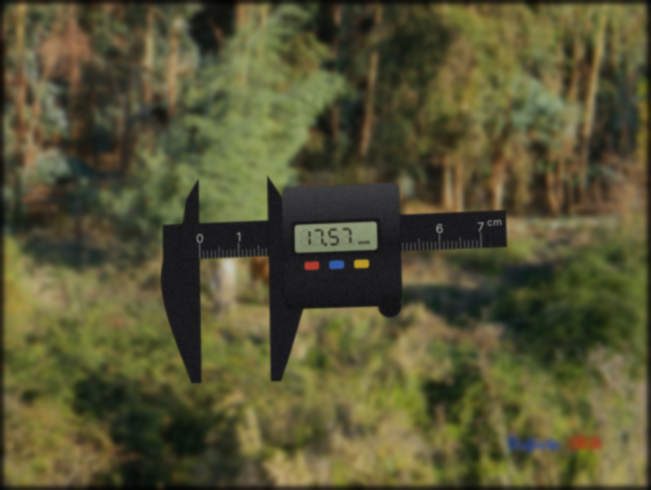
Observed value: {"value": 17.57, "unit": "mm"}
